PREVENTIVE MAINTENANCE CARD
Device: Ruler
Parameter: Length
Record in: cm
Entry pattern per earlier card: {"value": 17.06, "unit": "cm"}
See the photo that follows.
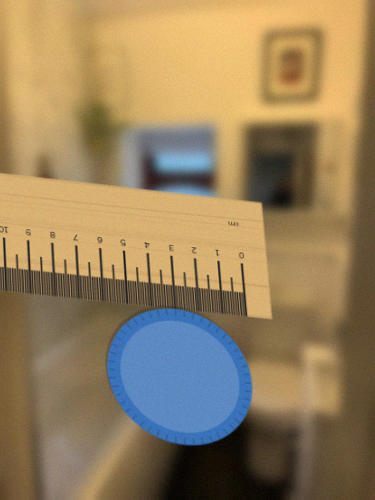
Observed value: {"value": 6, "unit": "cm"}
